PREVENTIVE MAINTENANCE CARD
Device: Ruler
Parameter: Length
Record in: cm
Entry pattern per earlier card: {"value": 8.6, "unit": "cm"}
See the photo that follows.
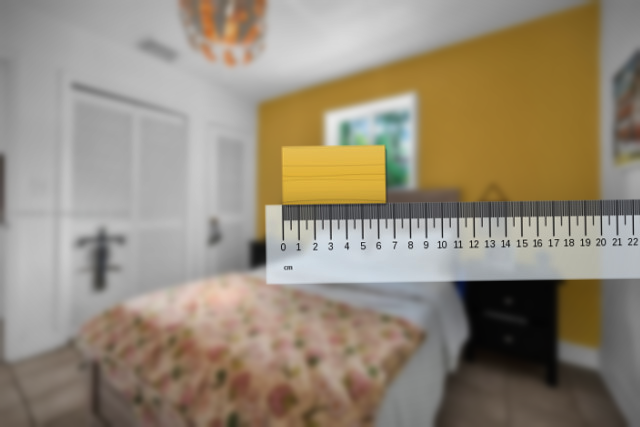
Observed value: {"value": 6.5, "unit": "cm"}
